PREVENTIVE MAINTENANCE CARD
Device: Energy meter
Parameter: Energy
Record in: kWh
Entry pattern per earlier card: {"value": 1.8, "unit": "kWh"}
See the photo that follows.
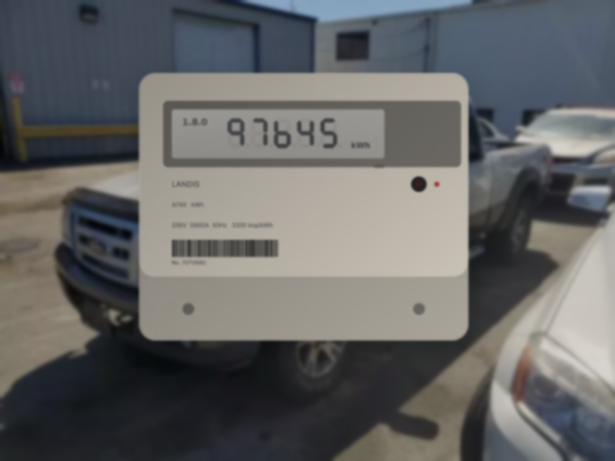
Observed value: {"value": 97645, "unit": "kWh"}
